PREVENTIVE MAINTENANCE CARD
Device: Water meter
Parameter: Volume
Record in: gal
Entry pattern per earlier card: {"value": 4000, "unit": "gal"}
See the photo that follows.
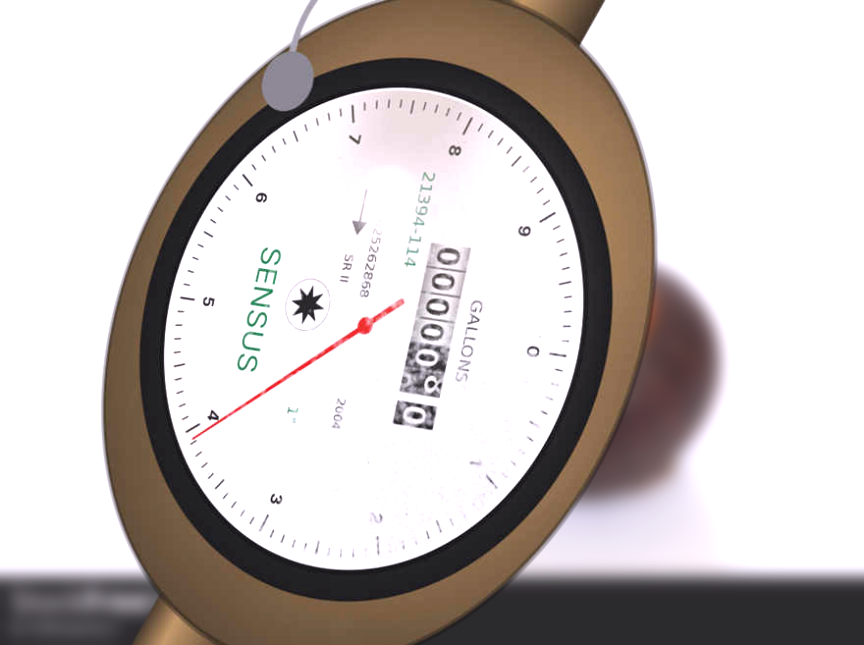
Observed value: {"value": 83.9, "unit": "gal"}
